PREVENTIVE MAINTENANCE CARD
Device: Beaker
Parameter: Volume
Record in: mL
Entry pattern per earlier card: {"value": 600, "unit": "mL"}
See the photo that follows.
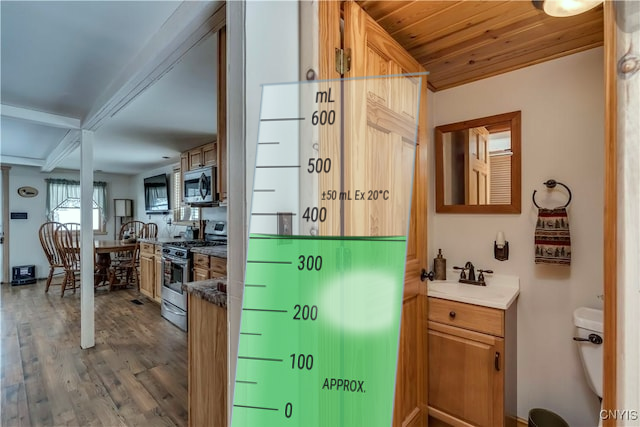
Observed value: {"value": 350, "unit": "mL"}
